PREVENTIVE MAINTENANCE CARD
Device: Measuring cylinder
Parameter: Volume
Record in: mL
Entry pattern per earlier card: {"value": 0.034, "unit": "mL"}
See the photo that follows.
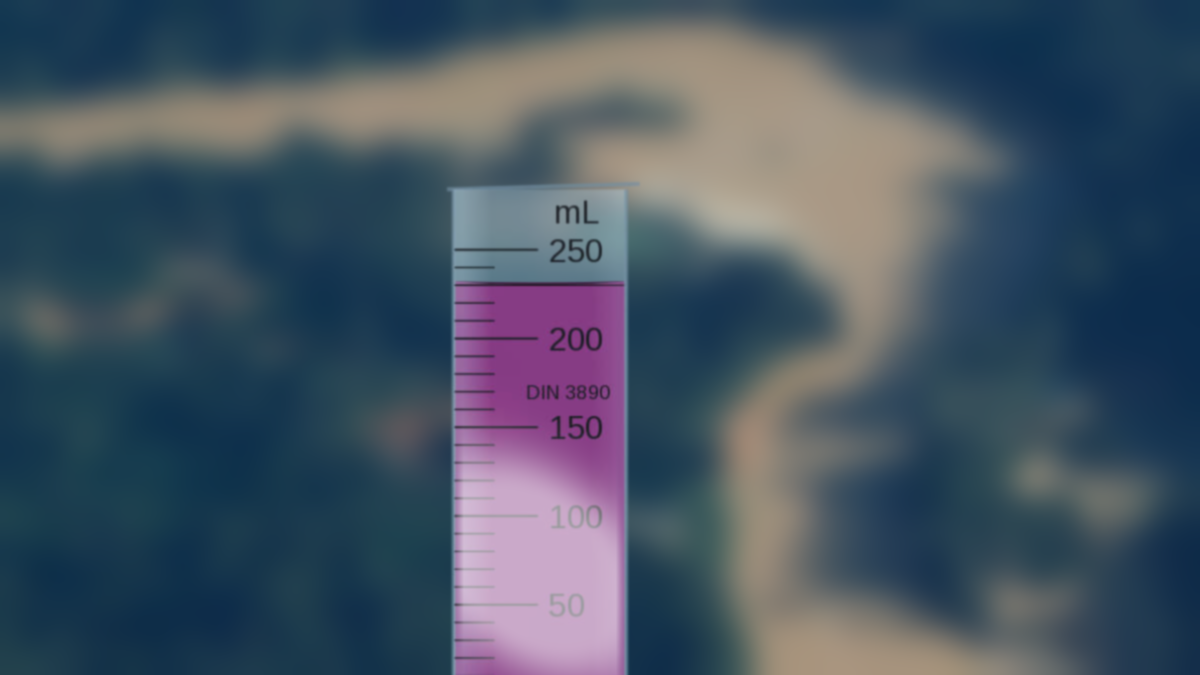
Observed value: {"value": 230, "unit": "mL"}
